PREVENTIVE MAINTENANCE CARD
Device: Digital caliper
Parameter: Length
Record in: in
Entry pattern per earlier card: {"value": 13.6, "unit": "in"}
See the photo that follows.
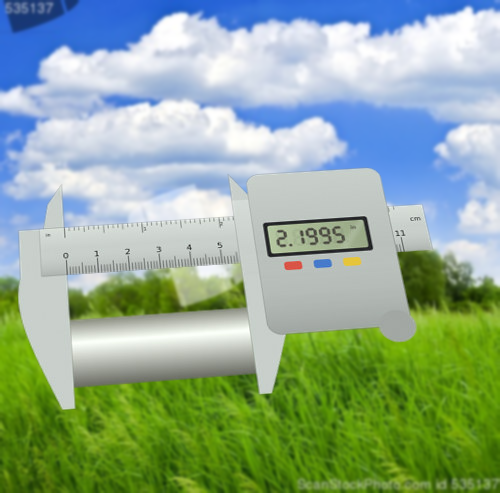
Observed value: {"value": 2.1995, "unit": "in"}
